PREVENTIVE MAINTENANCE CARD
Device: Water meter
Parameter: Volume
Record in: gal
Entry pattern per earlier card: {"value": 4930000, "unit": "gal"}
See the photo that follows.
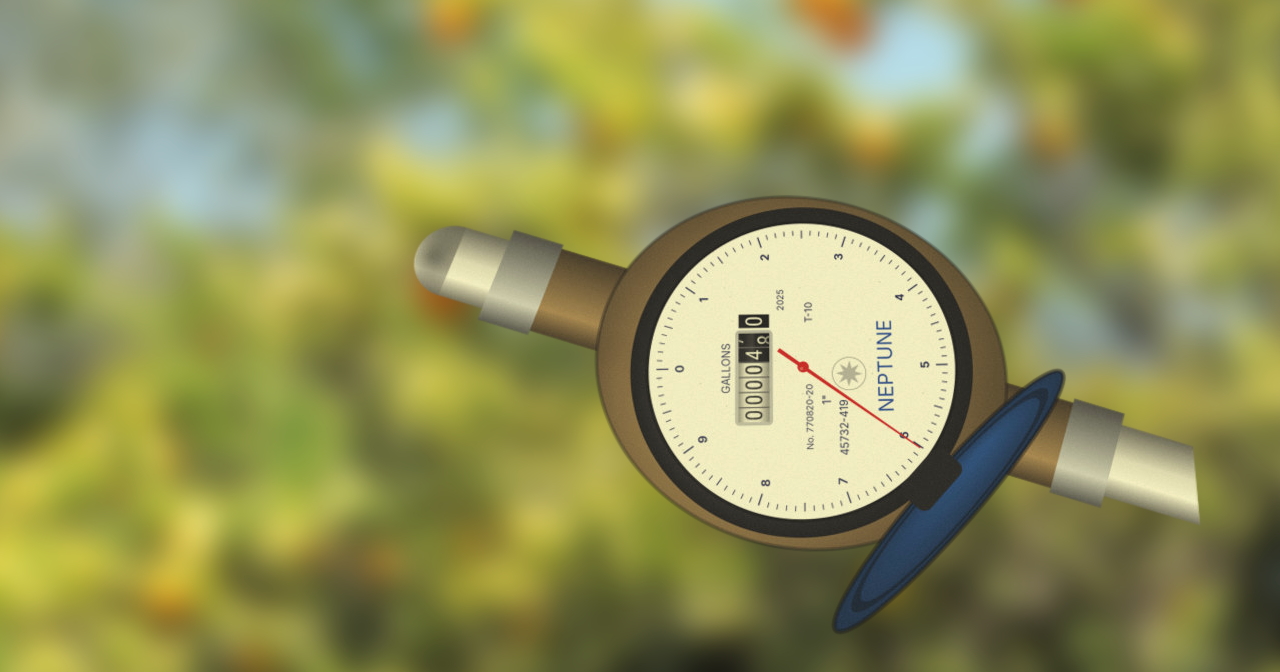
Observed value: {"value": 476.0, "unit": "gal"}
